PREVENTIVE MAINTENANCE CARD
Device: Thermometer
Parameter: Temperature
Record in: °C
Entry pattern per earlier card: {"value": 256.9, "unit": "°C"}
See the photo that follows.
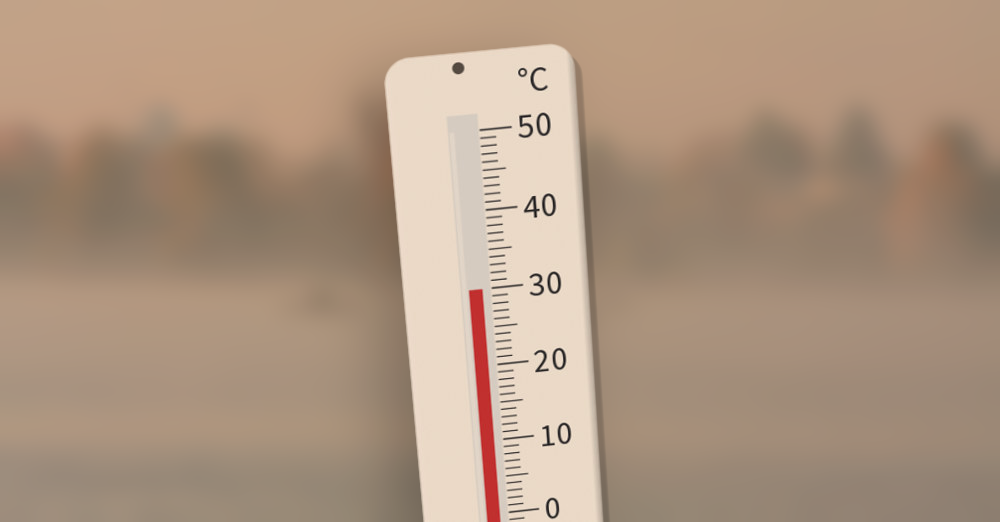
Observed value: {"value": 30, "unit": "°C"}
